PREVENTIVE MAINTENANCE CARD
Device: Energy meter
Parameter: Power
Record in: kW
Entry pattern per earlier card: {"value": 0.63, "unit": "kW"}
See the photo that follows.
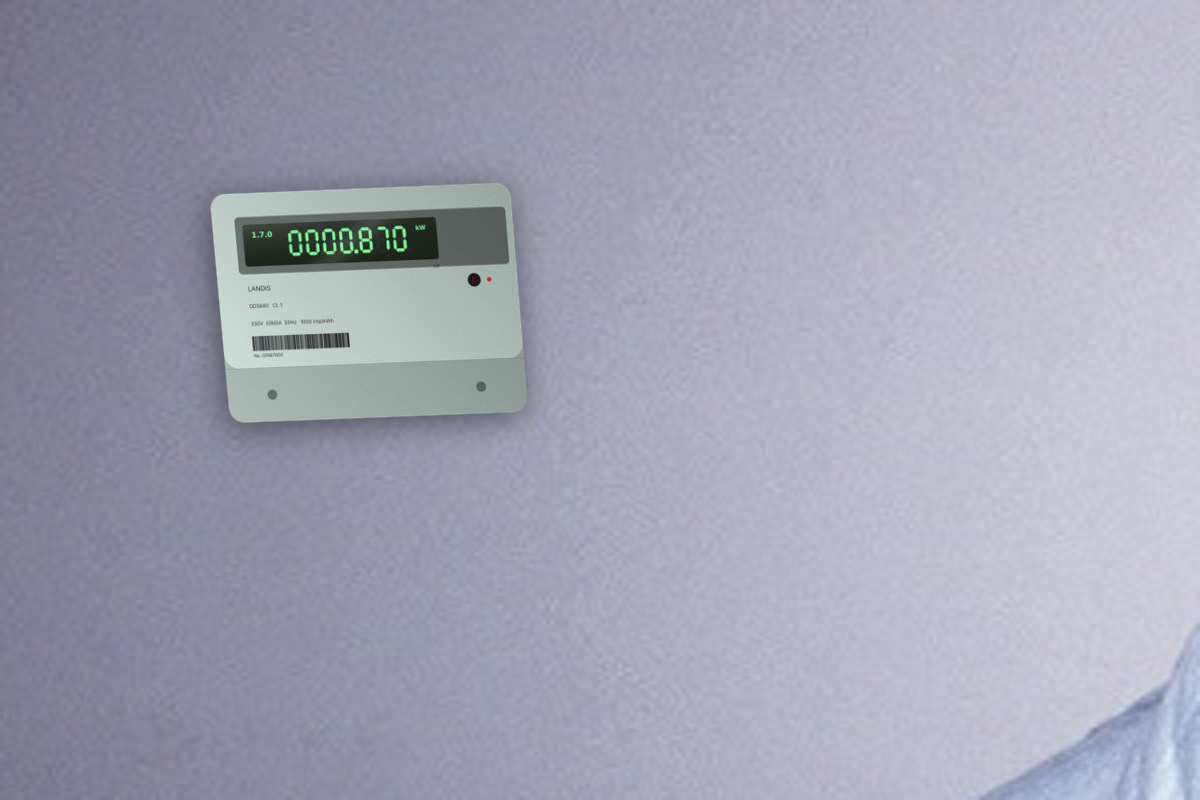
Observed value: {"value": 0.870, "unit": "kW"}
